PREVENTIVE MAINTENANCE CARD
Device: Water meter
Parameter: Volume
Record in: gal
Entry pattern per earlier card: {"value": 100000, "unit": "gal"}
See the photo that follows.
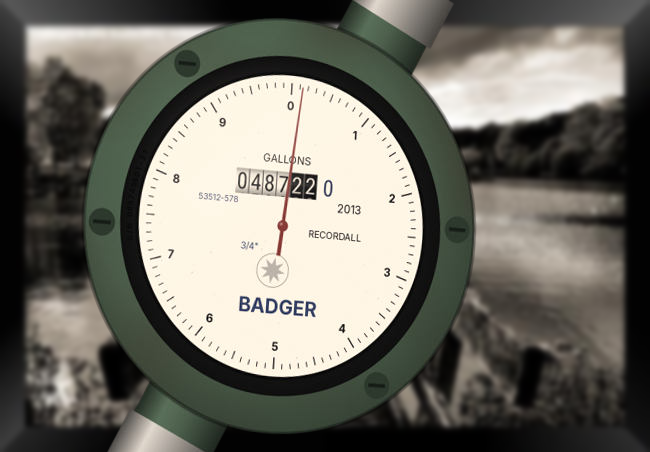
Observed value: {"value": 487220.1, "unit": "gal"}
